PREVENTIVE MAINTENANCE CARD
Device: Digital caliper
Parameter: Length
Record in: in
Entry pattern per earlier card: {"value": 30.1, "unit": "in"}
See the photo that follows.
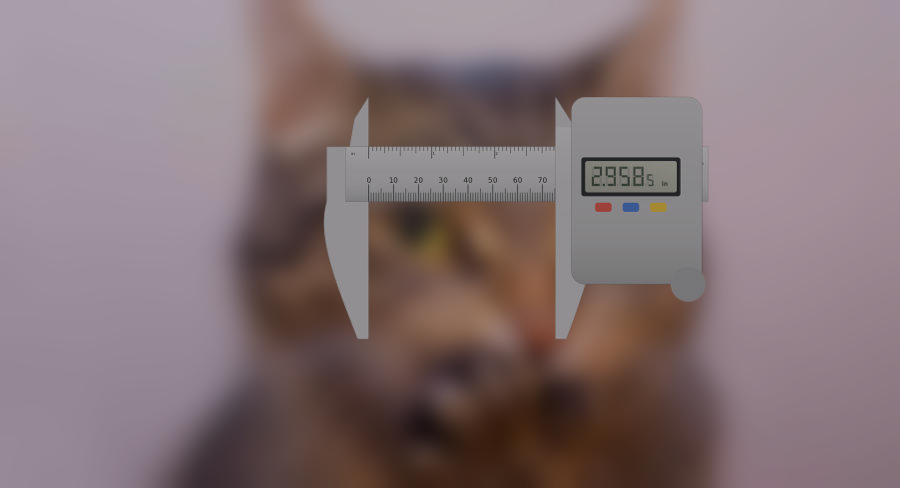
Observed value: {"value": 2.9585, "unit": "in"}
